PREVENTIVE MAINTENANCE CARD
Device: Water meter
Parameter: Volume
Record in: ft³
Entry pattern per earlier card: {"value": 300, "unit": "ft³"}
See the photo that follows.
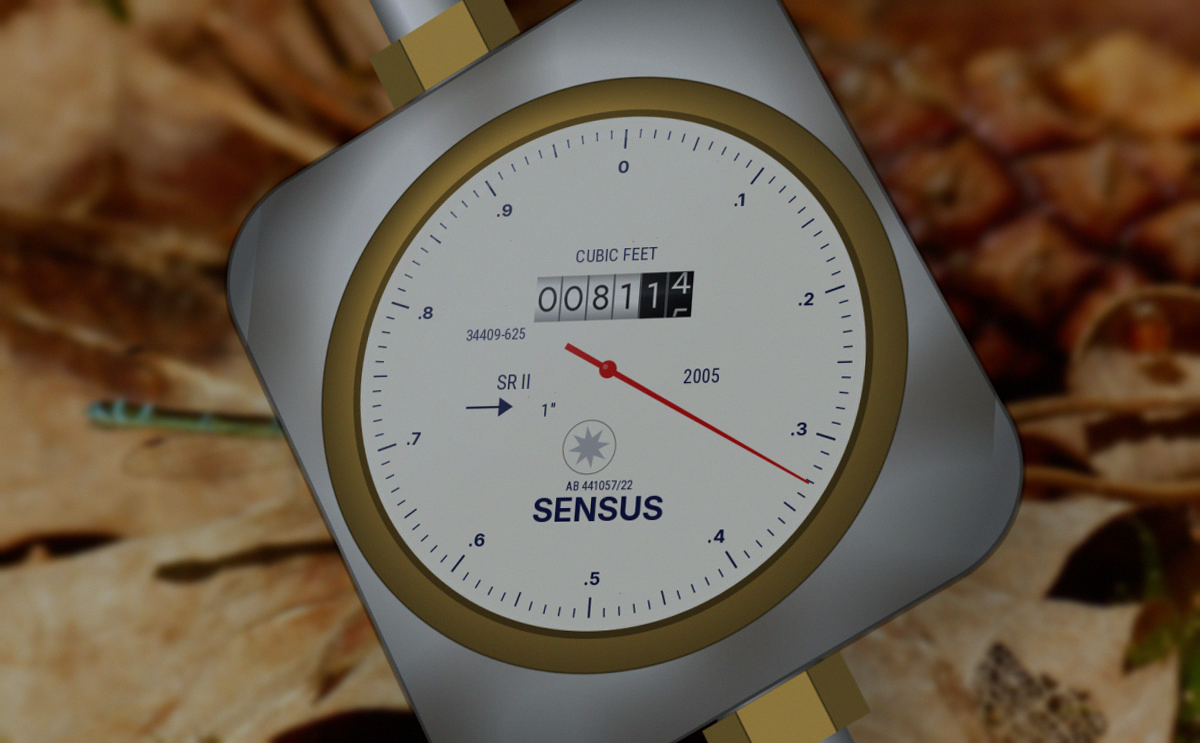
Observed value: {"value": 8114.33, "unit": "ft³"}
